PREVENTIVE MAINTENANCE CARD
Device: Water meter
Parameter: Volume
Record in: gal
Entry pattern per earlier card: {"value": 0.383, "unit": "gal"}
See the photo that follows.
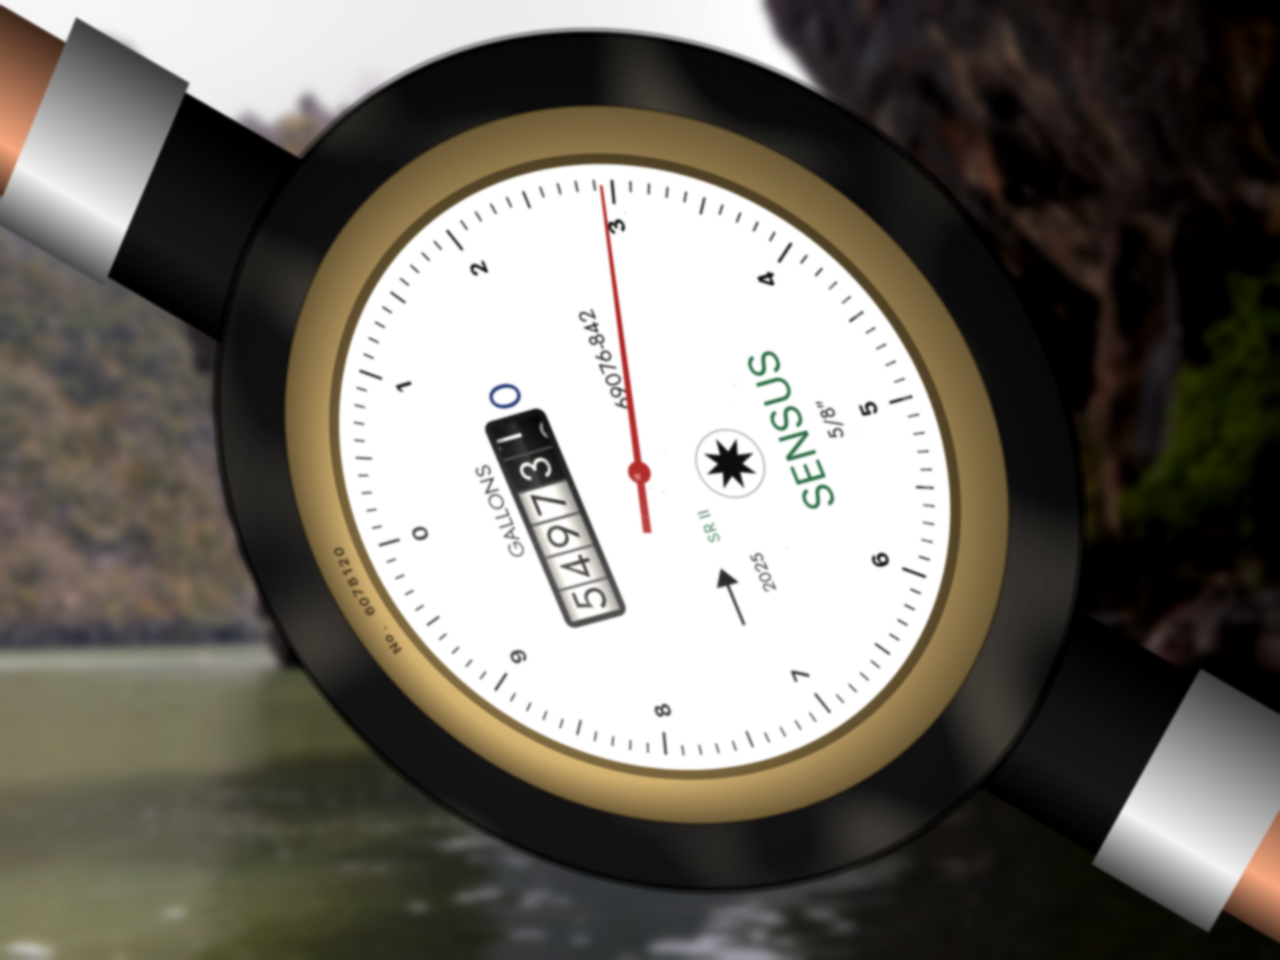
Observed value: {"value": 5497312.9, "unit": "gal"}
